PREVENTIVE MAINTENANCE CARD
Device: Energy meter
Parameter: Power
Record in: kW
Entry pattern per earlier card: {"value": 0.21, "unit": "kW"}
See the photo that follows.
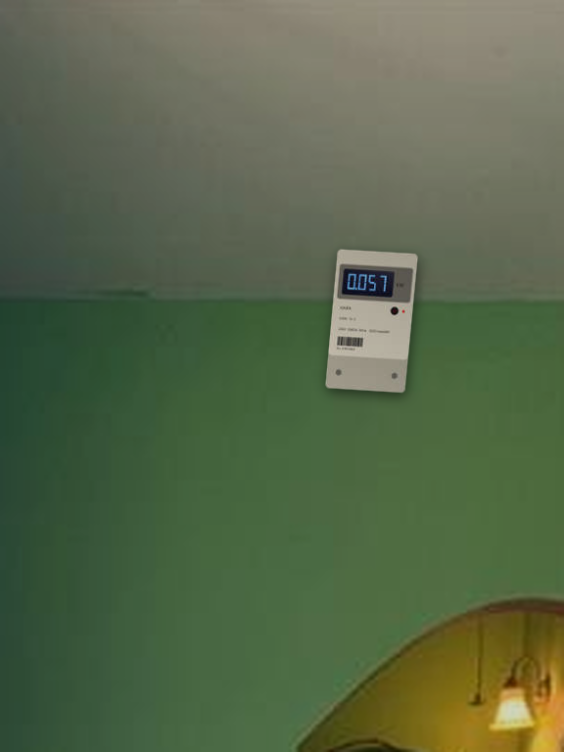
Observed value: {"value": 0.057, "unit": "kW"}
